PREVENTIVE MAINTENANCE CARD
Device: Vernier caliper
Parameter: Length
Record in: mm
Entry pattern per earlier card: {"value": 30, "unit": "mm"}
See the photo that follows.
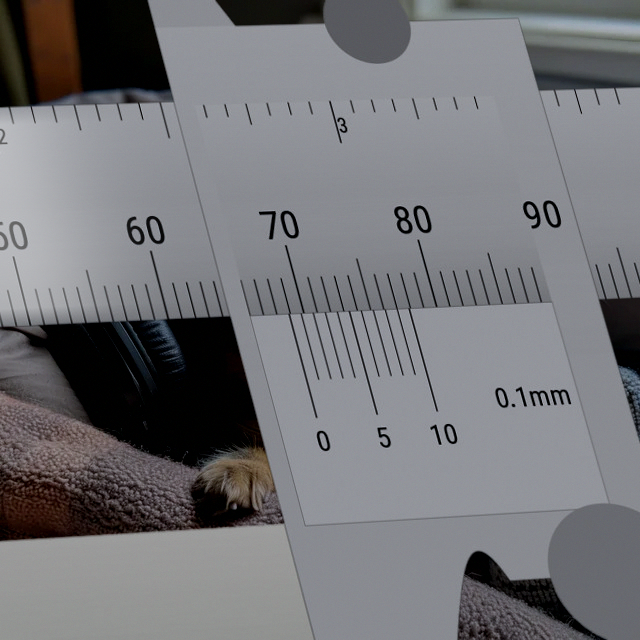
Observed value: {"value": 68.9, "unit": "mm"}
